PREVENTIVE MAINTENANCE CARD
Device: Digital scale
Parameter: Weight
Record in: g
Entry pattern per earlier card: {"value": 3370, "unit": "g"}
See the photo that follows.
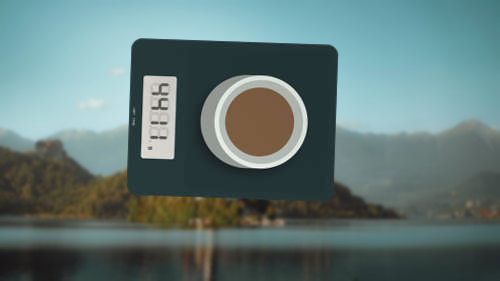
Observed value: {"value": 4411, "unit": "g"}
